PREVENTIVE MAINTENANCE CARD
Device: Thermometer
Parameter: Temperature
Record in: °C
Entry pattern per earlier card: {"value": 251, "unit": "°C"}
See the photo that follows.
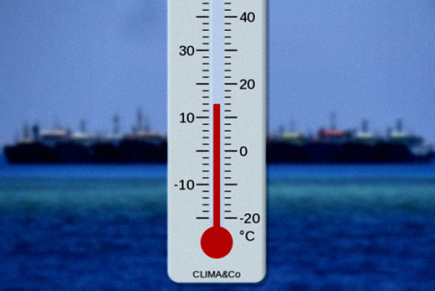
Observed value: {"value": 14, "unit": "°C"}
